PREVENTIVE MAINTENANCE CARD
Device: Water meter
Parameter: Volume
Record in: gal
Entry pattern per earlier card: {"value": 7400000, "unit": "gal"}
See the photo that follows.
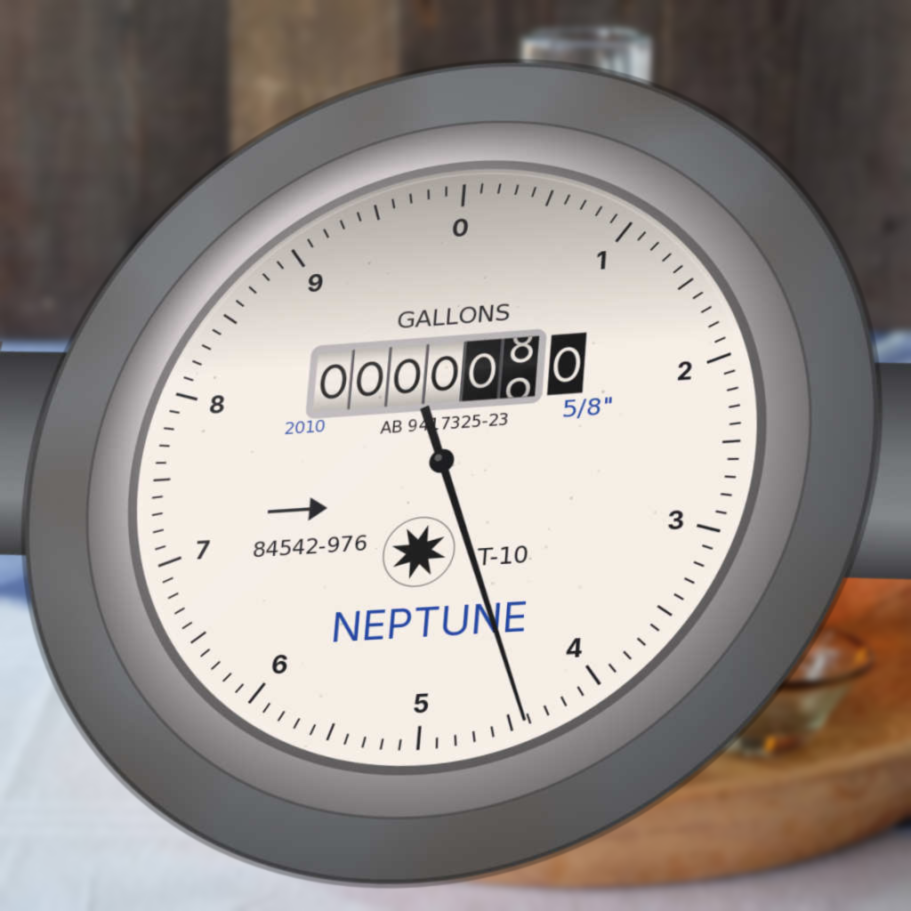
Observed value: {"value": 84.4, "unit": "gal"}
